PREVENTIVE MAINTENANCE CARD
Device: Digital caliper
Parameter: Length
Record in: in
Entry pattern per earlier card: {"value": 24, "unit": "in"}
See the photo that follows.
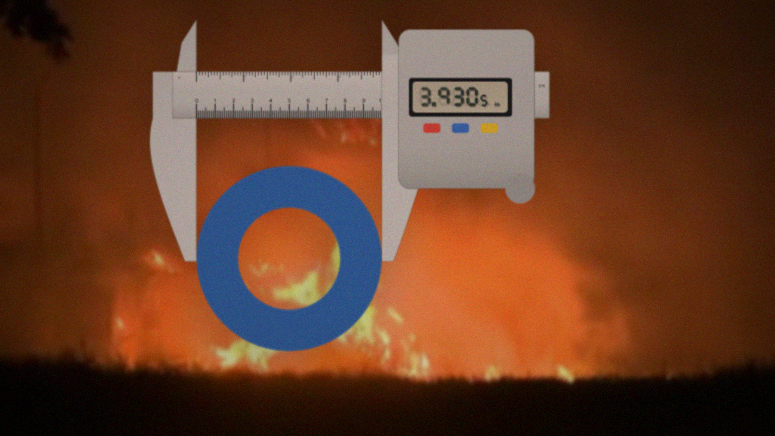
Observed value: {"value": 3.9305, "unit": "in"}
